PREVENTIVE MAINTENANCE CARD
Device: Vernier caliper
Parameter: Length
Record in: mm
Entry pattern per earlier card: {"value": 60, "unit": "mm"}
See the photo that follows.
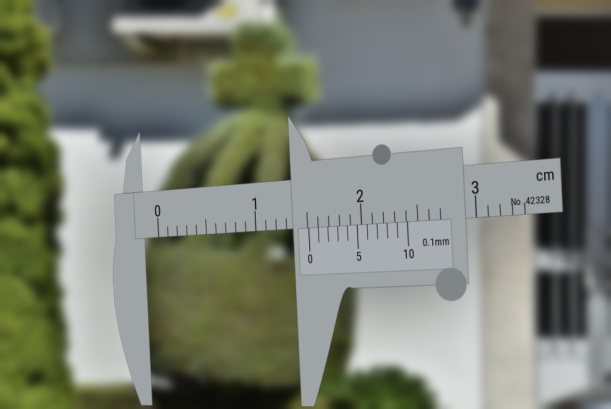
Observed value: {"value": 15.1, "unit": "mm"}
